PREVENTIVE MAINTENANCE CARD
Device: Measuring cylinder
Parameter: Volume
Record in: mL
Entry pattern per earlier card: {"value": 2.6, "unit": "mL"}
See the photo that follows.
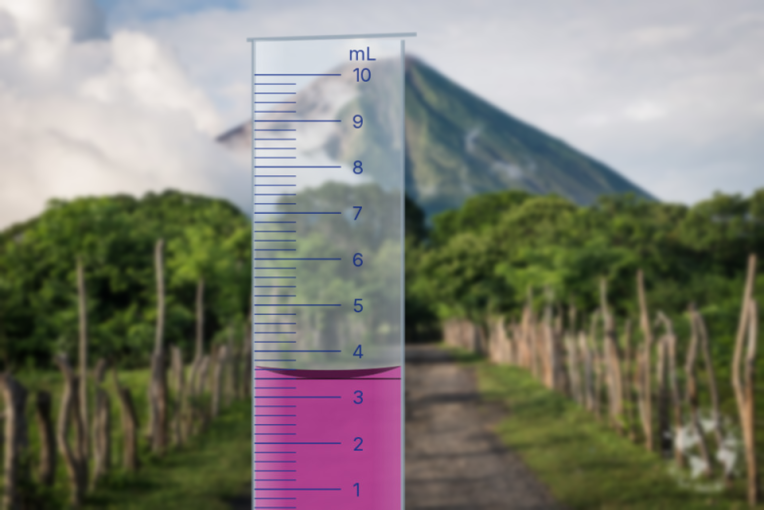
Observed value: {"value": 3.4, "unit": "mL"}
